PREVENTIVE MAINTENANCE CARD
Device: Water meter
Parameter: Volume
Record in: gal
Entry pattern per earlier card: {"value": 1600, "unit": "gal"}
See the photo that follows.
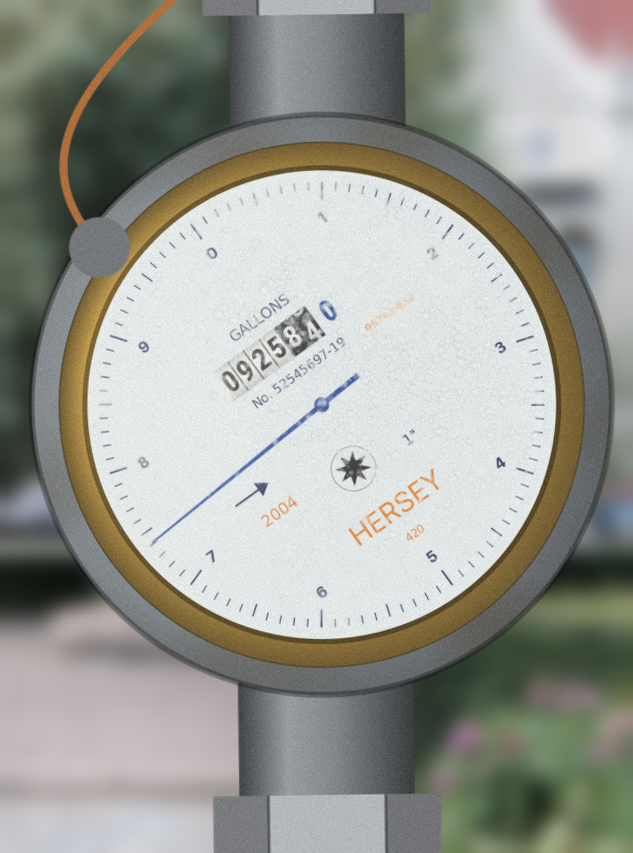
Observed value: {"value": 925837.4, "unit": "gal"}
